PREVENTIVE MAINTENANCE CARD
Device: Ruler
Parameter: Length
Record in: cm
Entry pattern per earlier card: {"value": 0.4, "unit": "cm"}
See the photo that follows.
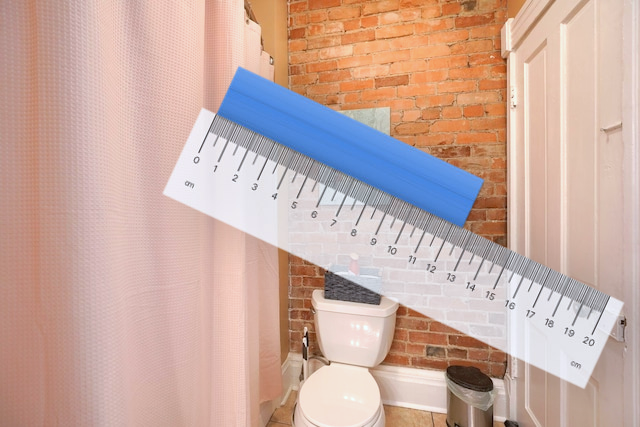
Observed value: {"value": 12.5, "unit": "cm"}
